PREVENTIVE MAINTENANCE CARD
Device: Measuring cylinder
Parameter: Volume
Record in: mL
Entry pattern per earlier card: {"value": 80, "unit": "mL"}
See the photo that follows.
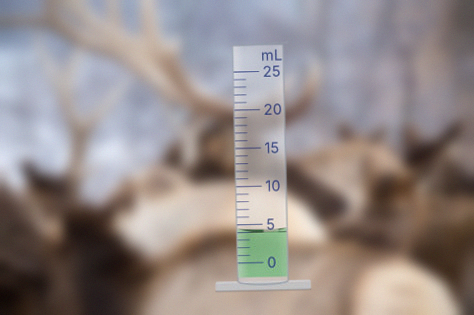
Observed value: {"value": 4, "unit": "mL"}
